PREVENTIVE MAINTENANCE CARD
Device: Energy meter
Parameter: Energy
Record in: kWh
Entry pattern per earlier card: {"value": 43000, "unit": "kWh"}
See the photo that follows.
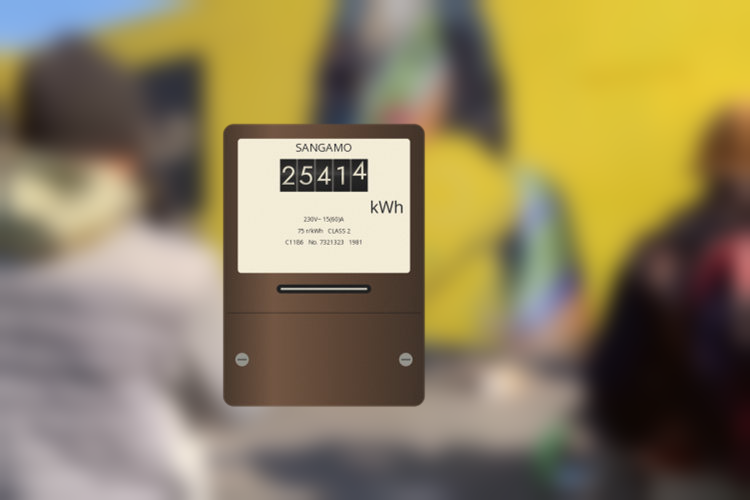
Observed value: {"value": 25414, "unit": "kWh"}
